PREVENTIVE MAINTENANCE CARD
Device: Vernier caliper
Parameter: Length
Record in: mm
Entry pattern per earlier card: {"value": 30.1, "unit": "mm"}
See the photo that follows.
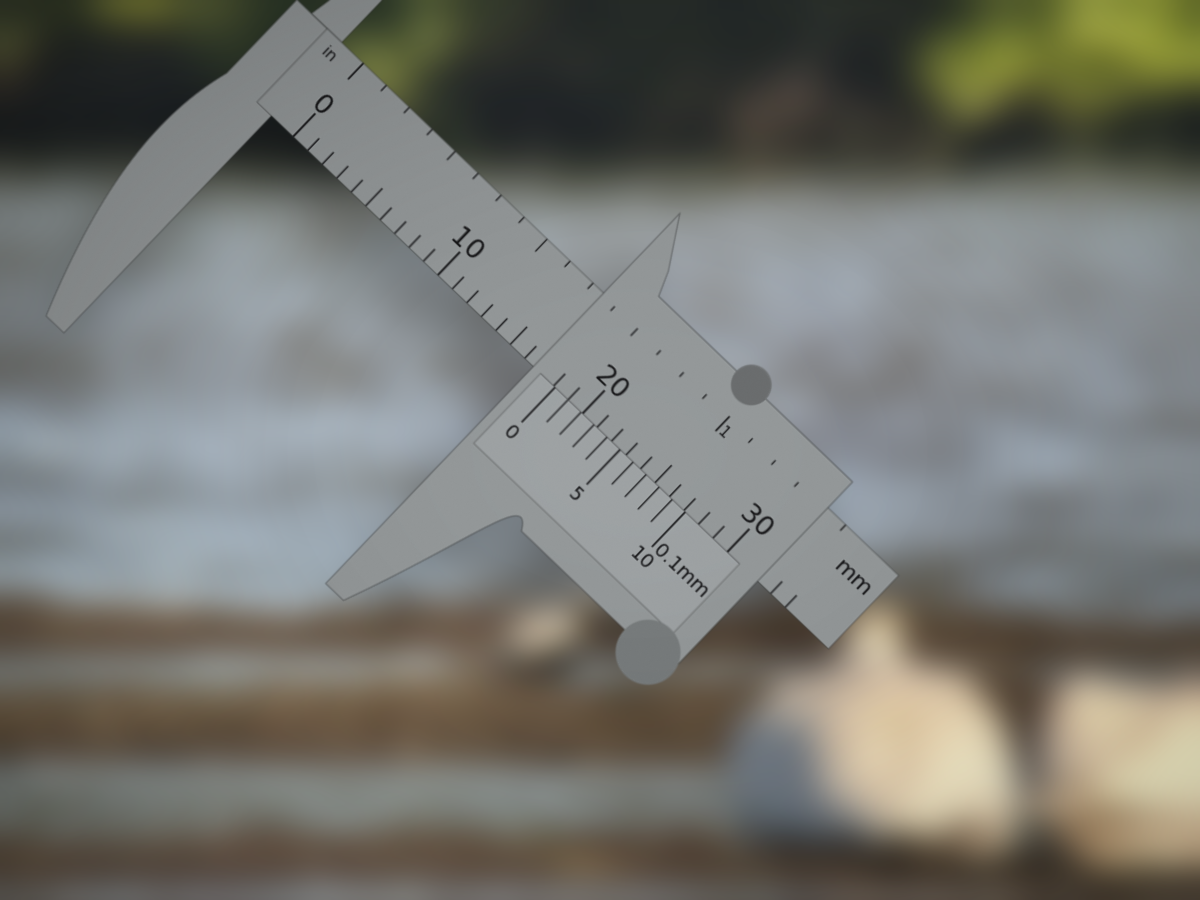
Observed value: {"value": 18.1, "unit": "mm"}
